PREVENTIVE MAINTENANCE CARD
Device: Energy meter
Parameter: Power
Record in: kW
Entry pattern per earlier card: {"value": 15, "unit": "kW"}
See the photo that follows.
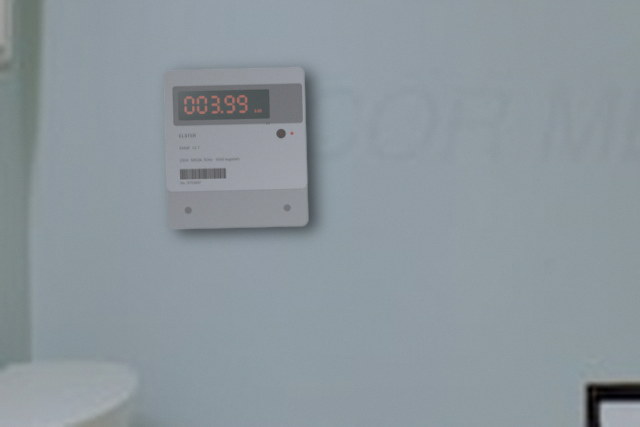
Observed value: {"value": 3.99, "unit": "kW"}
